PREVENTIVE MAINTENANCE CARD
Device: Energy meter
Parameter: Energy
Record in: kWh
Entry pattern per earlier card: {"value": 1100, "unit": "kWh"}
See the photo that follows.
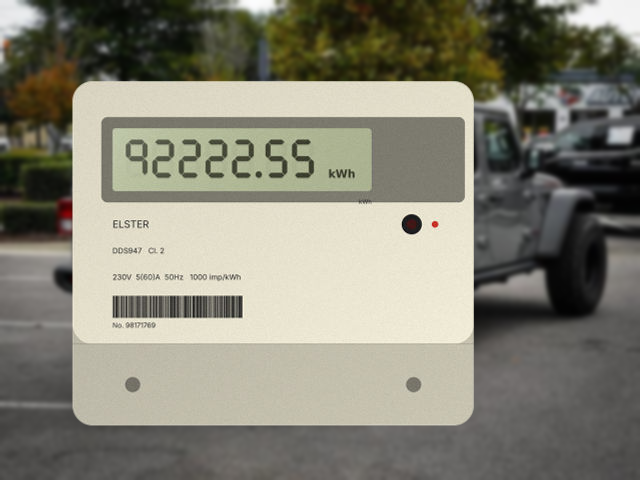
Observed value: {"value": 92222.55, "unit": "kWh"}
